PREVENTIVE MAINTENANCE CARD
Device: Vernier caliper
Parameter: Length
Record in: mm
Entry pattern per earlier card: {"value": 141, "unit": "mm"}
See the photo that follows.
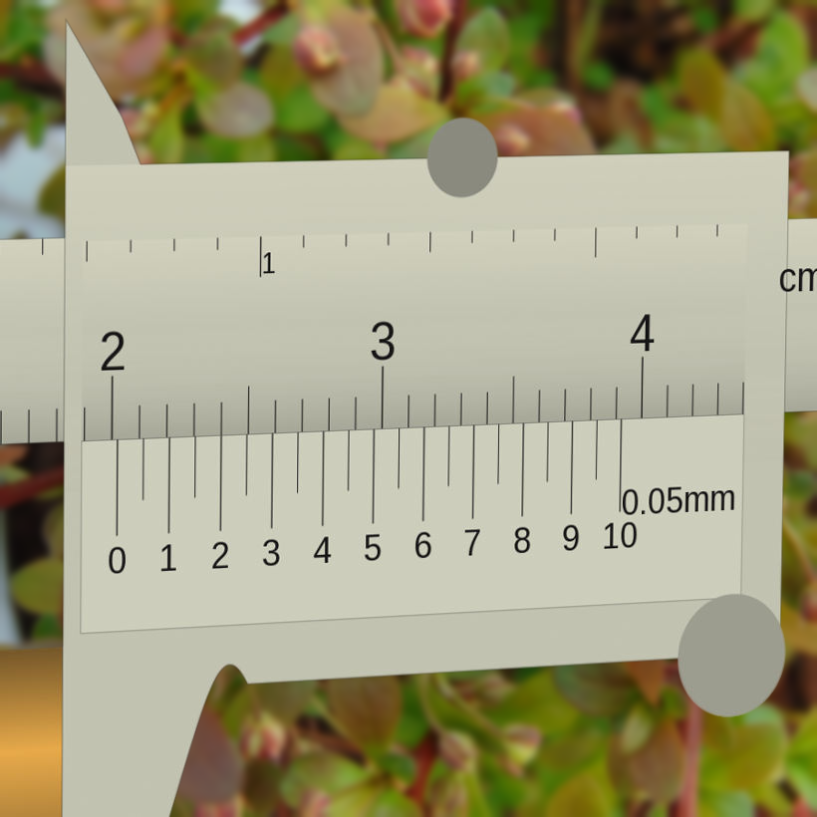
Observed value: {"value": 20.20, "unit": "mm"}
